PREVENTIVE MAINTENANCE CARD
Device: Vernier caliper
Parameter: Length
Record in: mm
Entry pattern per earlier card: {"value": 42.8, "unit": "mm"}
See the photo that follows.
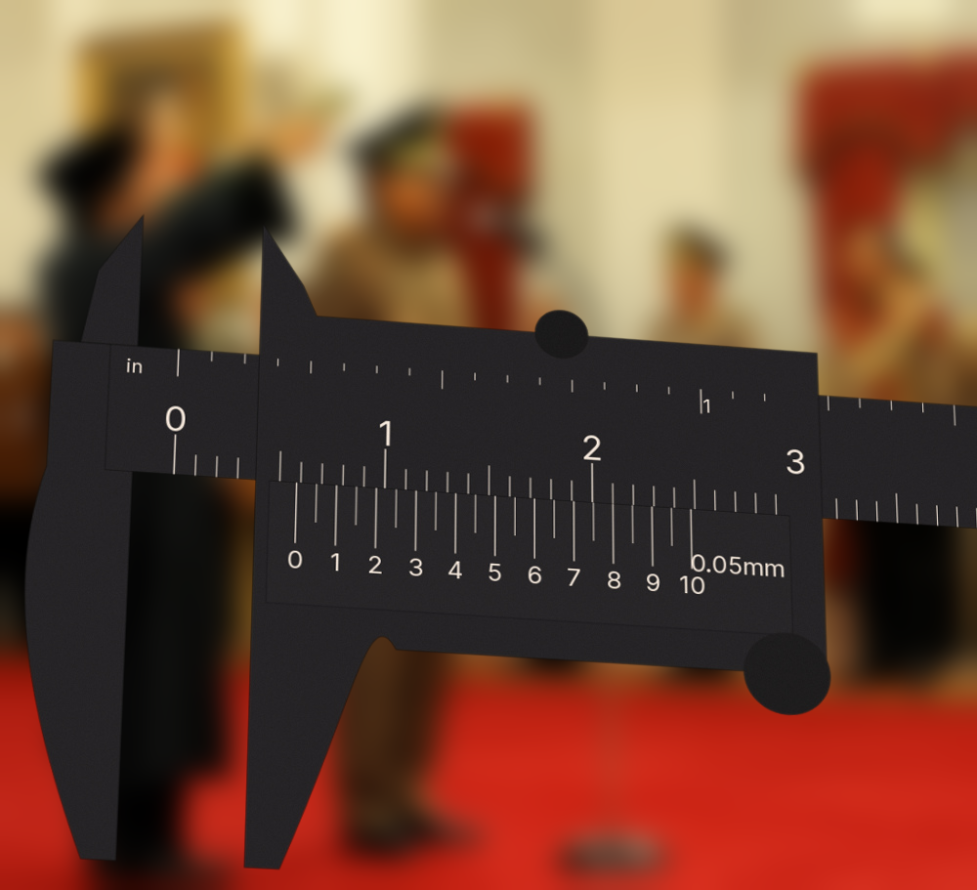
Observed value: {"value": 5.8, "unit": "mm"}
